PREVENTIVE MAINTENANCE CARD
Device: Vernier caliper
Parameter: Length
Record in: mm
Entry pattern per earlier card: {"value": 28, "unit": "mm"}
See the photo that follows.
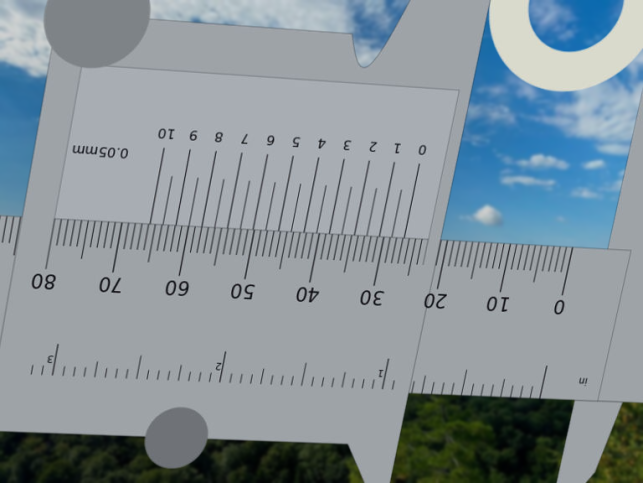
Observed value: {"value": 26.8, "unit": "mm"}
